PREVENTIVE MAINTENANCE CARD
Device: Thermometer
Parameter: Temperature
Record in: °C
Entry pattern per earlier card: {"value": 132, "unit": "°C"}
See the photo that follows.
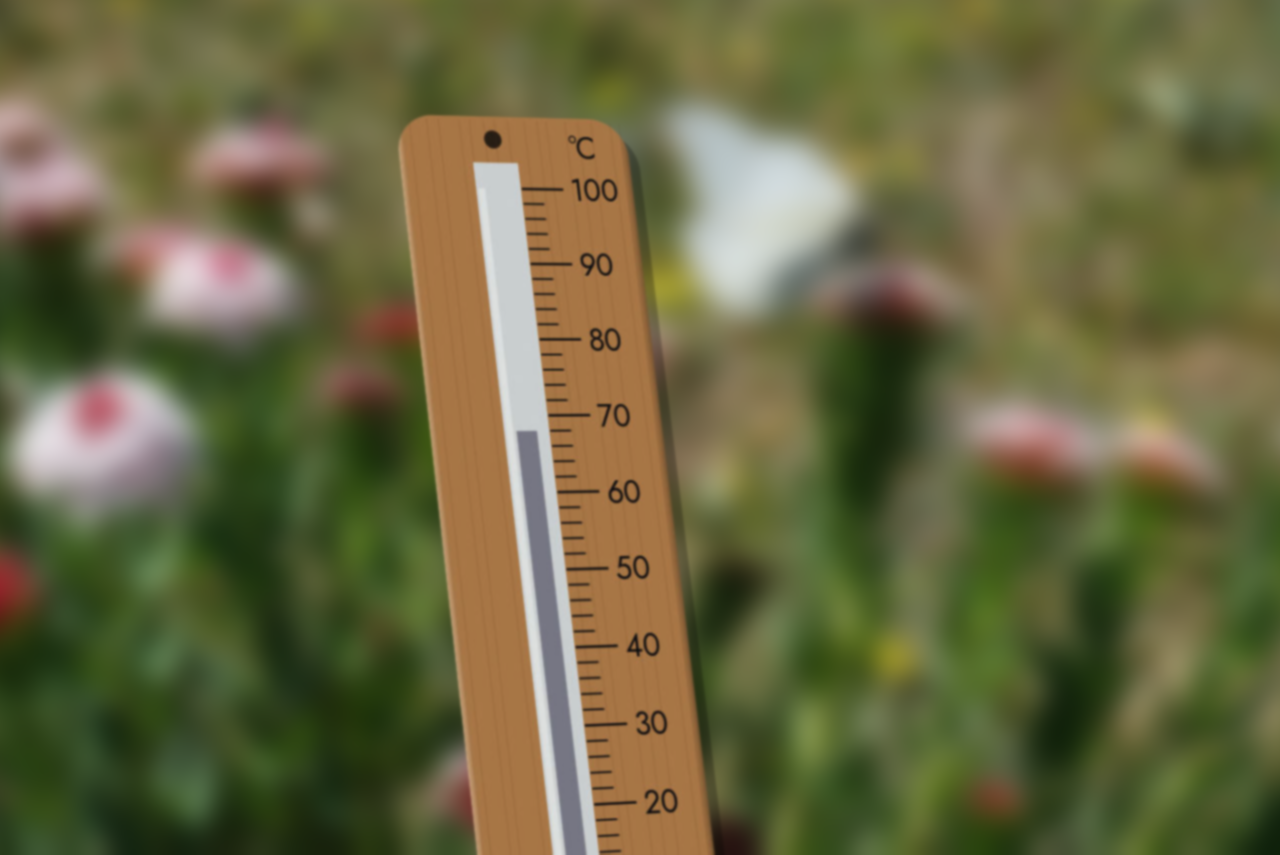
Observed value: {"value": 68, "unit": "°C"}
